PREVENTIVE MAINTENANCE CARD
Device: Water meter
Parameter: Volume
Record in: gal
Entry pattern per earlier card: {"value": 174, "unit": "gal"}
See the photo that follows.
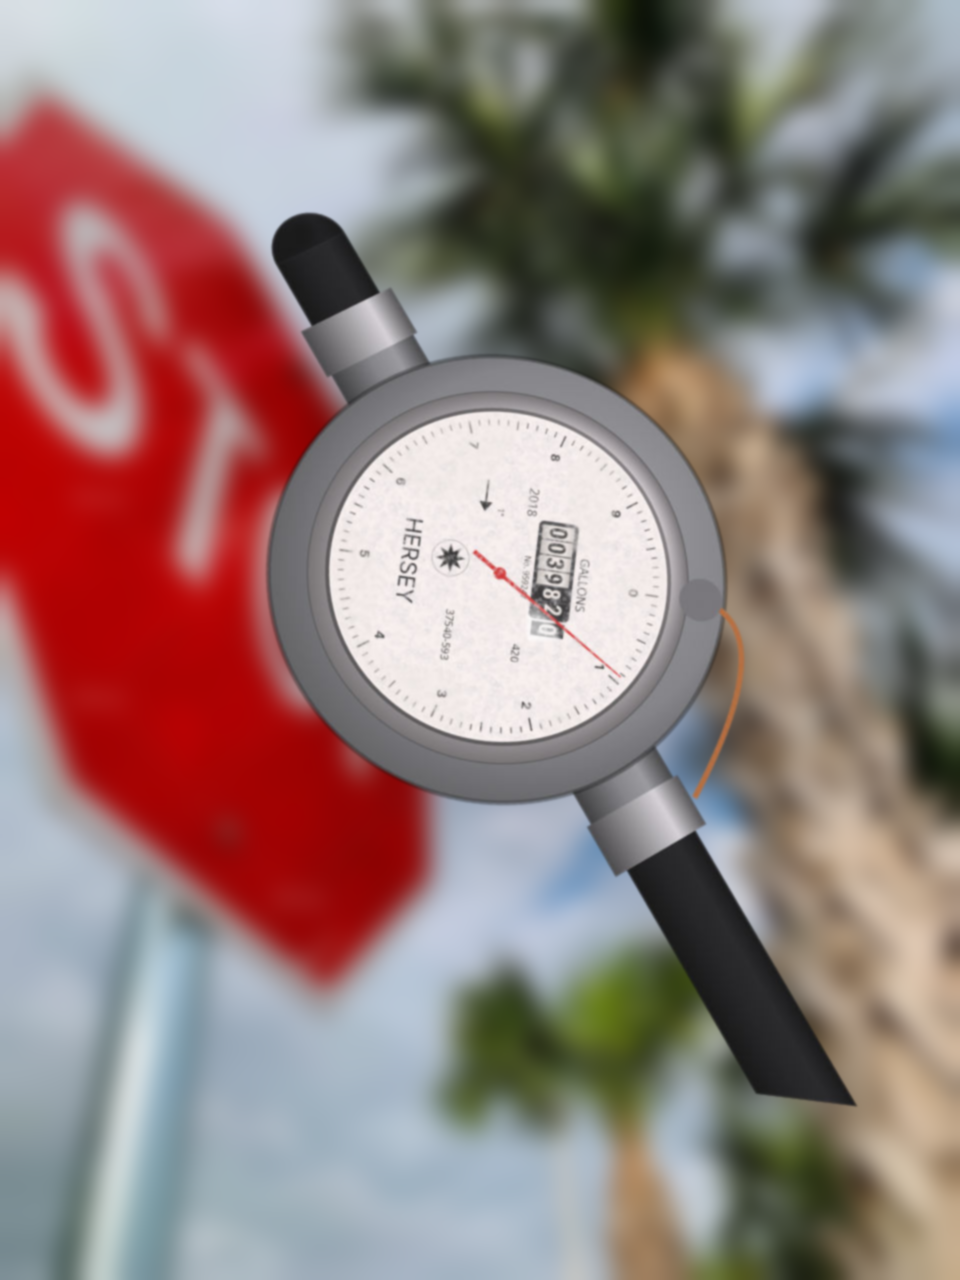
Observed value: {"value": 39820.9, "unit": "gal"}
